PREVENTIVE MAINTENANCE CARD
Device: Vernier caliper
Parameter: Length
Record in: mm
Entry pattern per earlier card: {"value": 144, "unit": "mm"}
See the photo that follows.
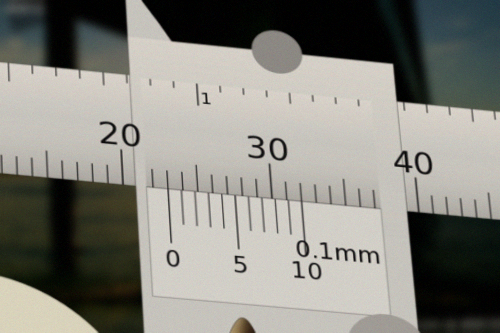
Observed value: {"value": 23.0, "unit": "mm"}
